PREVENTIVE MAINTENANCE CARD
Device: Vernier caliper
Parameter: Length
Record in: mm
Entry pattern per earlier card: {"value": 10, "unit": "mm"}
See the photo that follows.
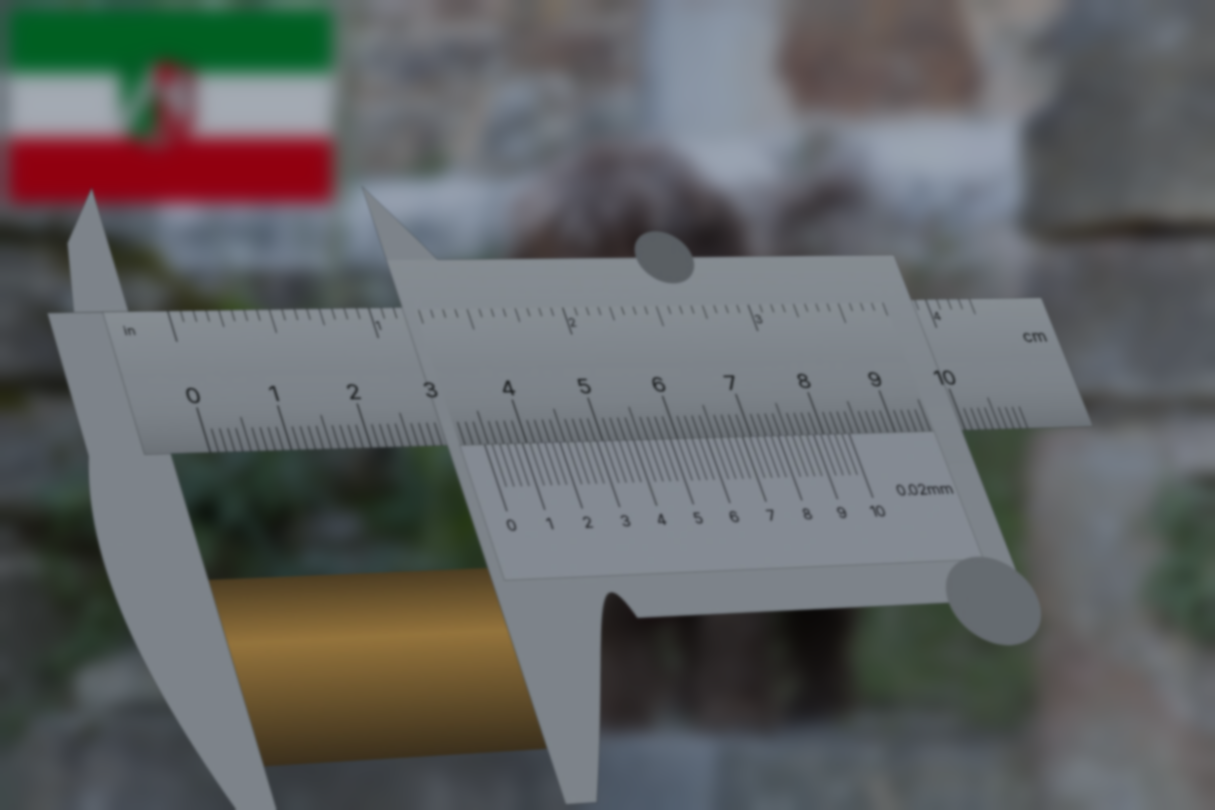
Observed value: {"value": 34.5, "unit": "mm"}
